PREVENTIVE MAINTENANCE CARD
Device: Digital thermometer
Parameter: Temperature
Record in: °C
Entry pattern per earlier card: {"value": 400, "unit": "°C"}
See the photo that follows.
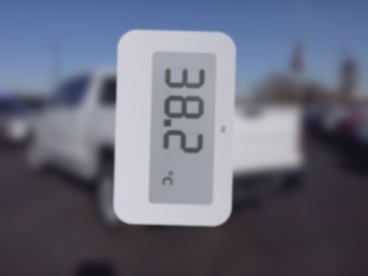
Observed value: {"value": 38.2, "unit": "°C"}
